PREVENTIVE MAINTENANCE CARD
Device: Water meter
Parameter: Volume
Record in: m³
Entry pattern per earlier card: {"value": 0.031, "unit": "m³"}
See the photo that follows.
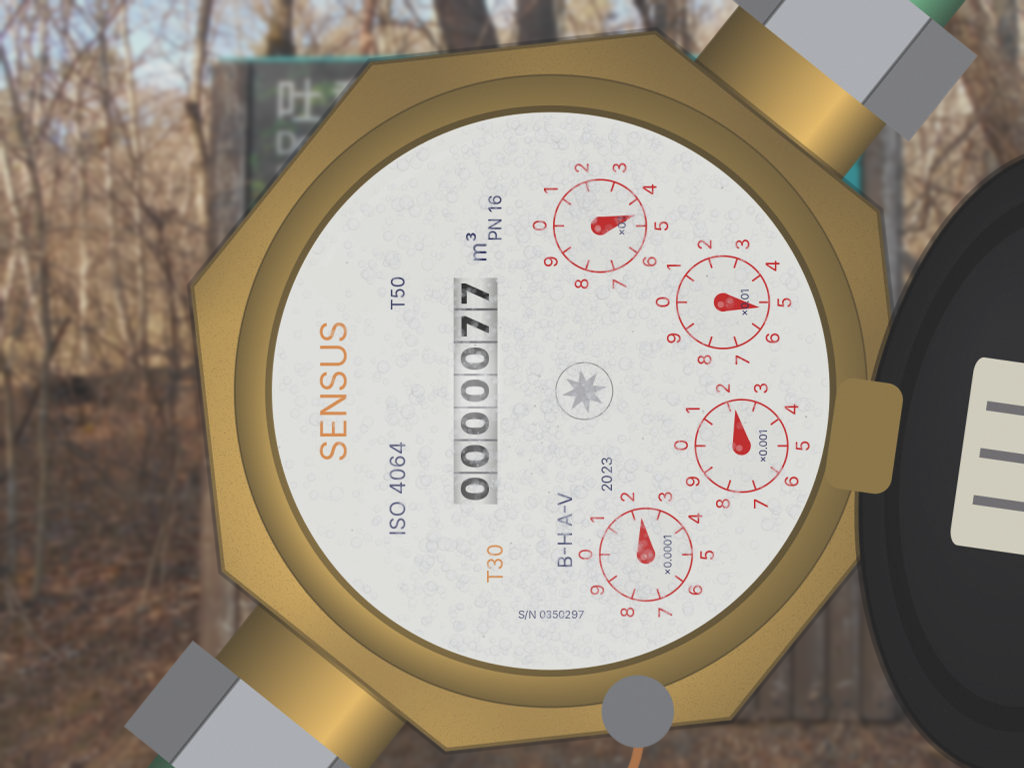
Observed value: {"value": 77.4522, "unit": "m³"}
